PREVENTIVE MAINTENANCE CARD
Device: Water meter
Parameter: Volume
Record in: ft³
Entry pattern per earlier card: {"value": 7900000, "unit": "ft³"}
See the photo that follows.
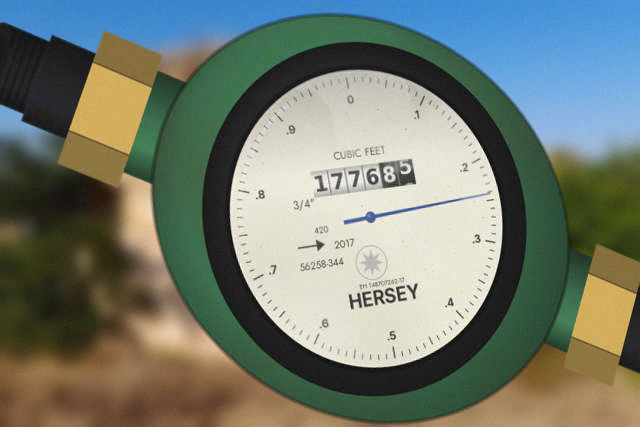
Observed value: {"value": 177685.24, "unit": "ft³"}
